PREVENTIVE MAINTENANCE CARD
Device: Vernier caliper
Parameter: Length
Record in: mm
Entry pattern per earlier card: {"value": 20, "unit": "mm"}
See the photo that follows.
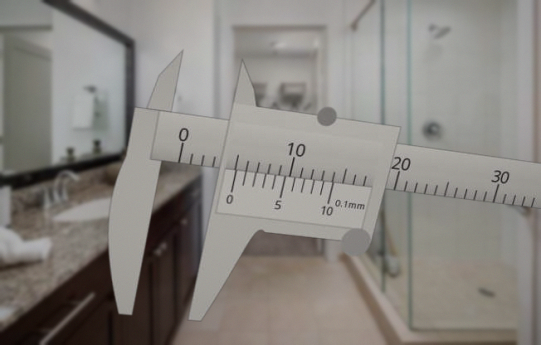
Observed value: {"value": 5.1, "unit": "mm"}
